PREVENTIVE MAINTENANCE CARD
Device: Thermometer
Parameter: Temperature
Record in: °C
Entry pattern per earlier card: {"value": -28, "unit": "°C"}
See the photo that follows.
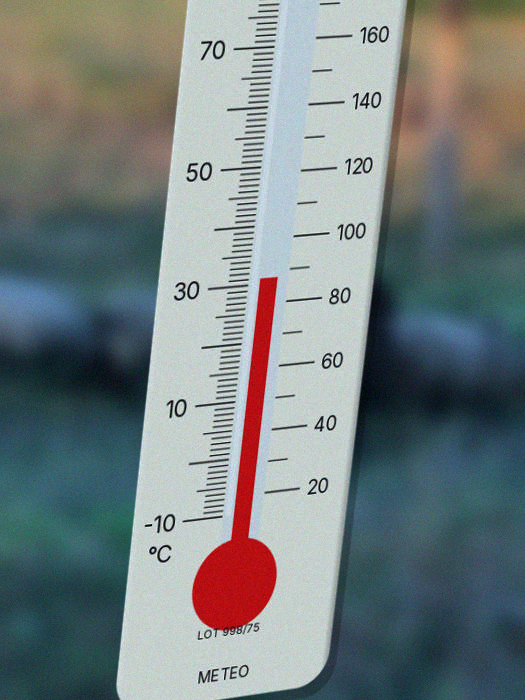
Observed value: {"value": 31, "unit": "°C"}
